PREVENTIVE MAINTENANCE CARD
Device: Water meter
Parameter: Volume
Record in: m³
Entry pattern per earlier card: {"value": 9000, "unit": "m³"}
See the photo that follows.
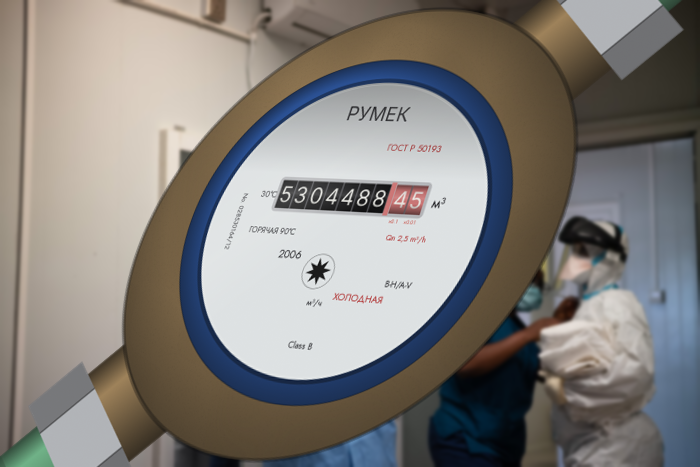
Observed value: {"value": 5304488.45, "unit": "m³"}
